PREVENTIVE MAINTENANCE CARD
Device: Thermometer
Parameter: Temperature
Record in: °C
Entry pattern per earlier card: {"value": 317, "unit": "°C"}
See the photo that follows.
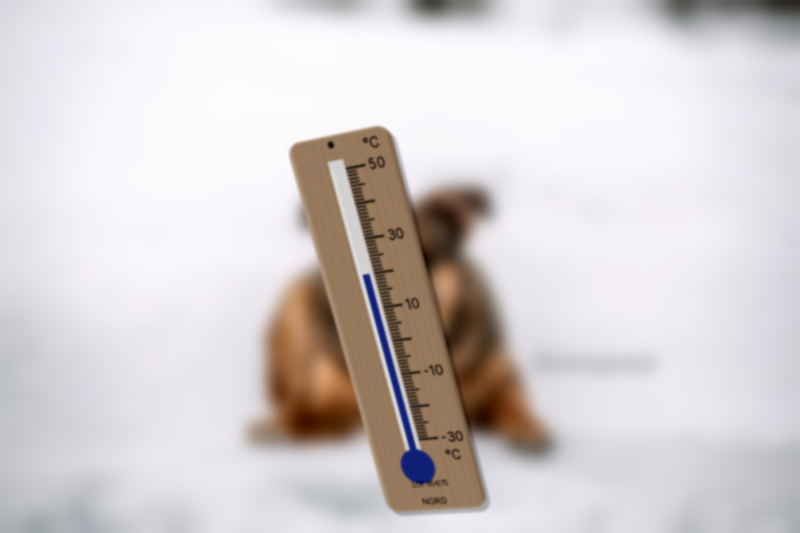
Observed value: {"value": 20, "unit": "°C"}
